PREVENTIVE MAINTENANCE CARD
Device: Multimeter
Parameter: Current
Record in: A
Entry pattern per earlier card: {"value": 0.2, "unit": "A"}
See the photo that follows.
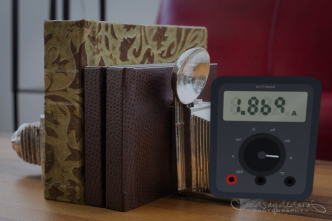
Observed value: {"value": 1.869, "unit": "A"}
